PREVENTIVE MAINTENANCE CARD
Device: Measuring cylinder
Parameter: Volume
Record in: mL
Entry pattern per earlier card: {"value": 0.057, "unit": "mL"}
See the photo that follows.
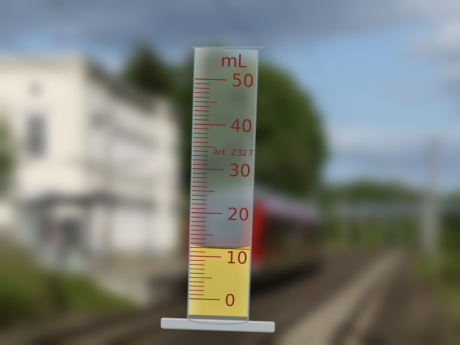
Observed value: {"value": 12, "unit": "mL"}
